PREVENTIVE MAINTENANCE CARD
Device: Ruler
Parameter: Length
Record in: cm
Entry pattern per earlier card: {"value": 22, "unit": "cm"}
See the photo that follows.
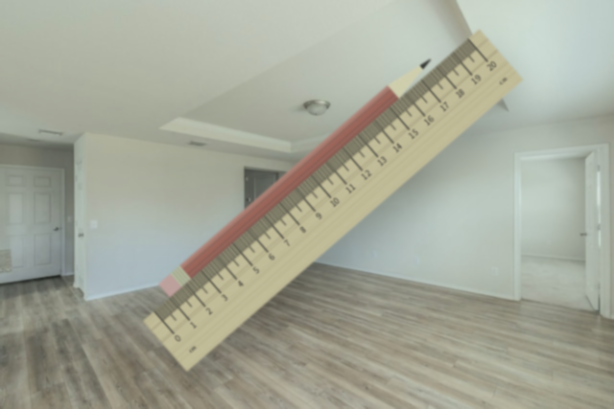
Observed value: {"value": 17, "unit": "cm"}
